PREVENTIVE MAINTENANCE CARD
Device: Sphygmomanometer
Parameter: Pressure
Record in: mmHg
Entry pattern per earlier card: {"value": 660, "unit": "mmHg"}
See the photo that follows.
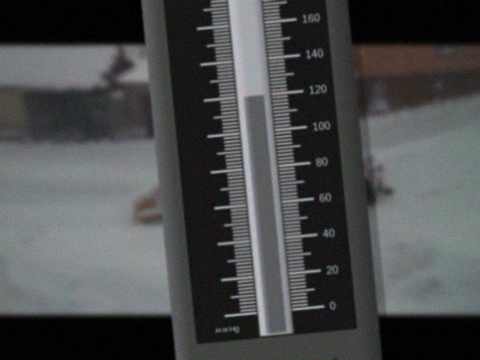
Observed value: {"value": 120, "unit": "mmHg"}
